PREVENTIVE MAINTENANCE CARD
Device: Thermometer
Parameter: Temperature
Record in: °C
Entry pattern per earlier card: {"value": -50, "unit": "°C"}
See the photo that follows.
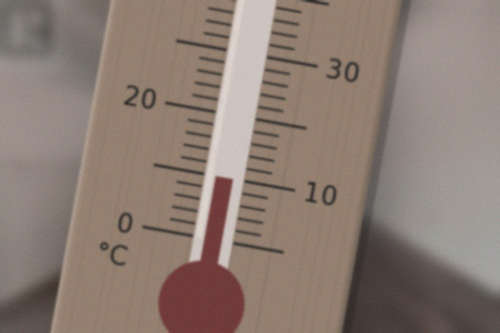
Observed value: {"value": 10, "unit": "°C"}
